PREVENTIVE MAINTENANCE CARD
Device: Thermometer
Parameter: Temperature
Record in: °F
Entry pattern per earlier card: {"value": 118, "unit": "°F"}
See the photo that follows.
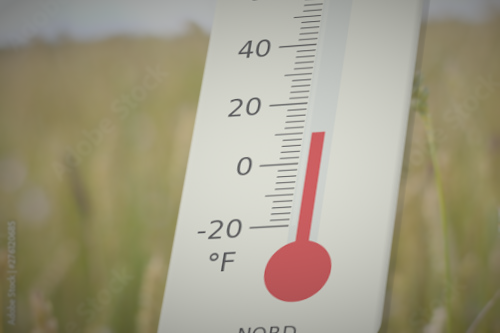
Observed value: {"value": 10, "unit": "°F"}
